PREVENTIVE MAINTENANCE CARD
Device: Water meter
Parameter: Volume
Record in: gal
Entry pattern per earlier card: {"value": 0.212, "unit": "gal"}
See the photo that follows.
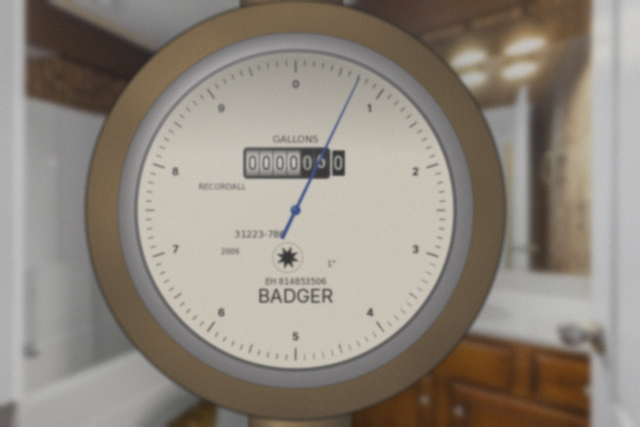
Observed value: {"value": 60.7, "unit": "gal"}
